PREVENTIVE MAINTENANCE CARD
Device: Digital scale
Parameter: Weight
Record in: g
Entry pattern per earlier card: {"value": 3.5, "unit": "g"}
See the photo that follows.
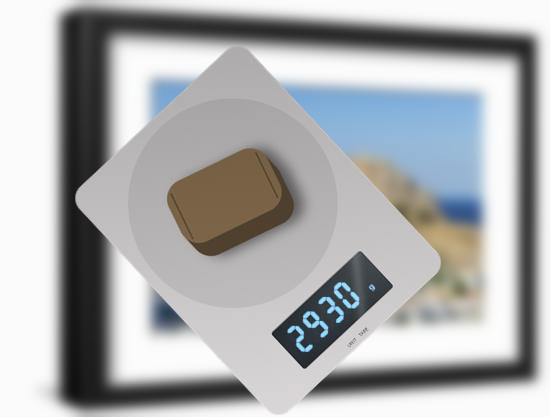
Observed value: {"value": 2930, "unit": "g"}
